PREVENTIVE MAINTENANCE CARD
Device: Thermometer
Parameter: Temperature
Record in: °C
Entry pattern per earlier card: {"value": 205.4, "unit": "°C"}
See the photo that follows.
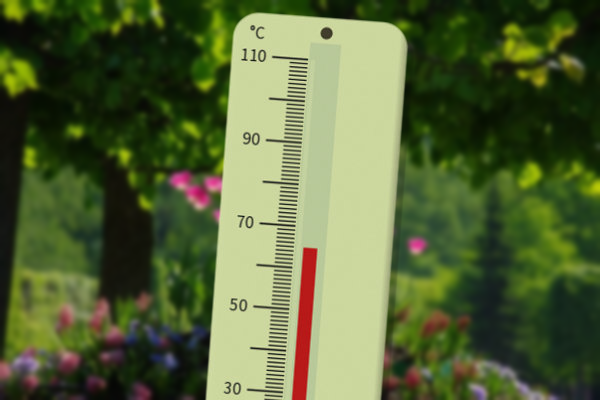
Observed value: {"value": 65, "unit": "°C"}
